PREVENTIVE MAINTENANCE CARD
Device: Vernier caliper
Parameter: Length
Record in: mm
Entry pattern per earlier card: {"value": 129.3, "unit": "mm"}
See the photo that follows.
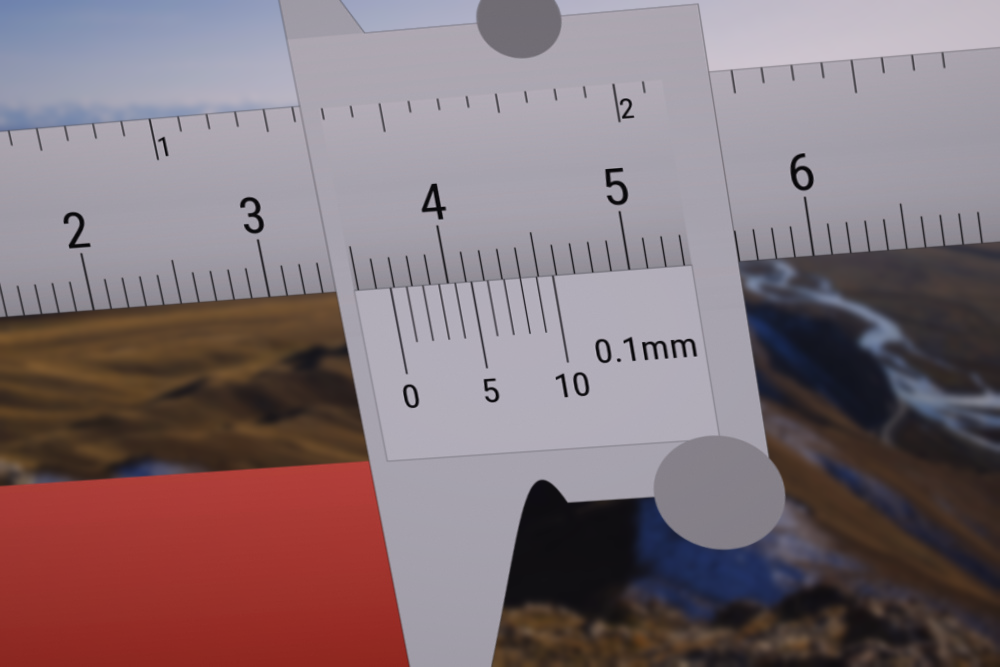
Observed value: {"value": 36.8, "unit": "mm"}
